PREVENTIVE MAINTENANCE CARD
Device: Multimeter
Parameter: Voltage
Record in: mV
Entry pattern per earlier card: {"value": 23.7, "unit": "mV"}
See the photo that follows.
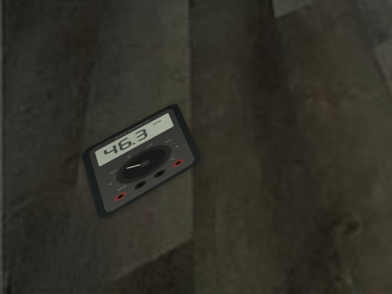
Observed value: {"value": 46.3, "unit": "mV"}
